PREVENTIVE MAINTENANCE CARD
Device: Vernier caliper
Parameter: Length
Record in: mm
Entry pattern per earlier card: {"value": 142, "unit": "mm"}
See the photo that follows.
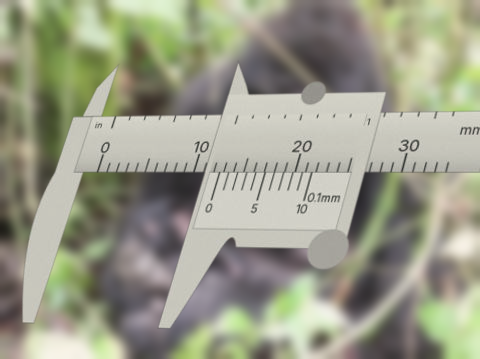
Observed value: {"value": 12.6, "unit": "mm"}
